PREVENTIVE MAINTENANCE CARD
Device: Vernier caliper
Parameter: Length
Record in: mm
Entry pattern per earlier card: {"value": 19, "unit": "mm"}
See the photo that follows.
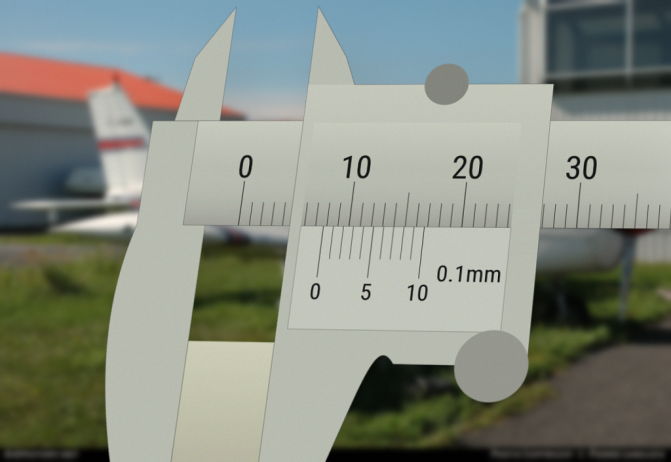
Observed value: {"value": 7.7, "unit": "mm"}
